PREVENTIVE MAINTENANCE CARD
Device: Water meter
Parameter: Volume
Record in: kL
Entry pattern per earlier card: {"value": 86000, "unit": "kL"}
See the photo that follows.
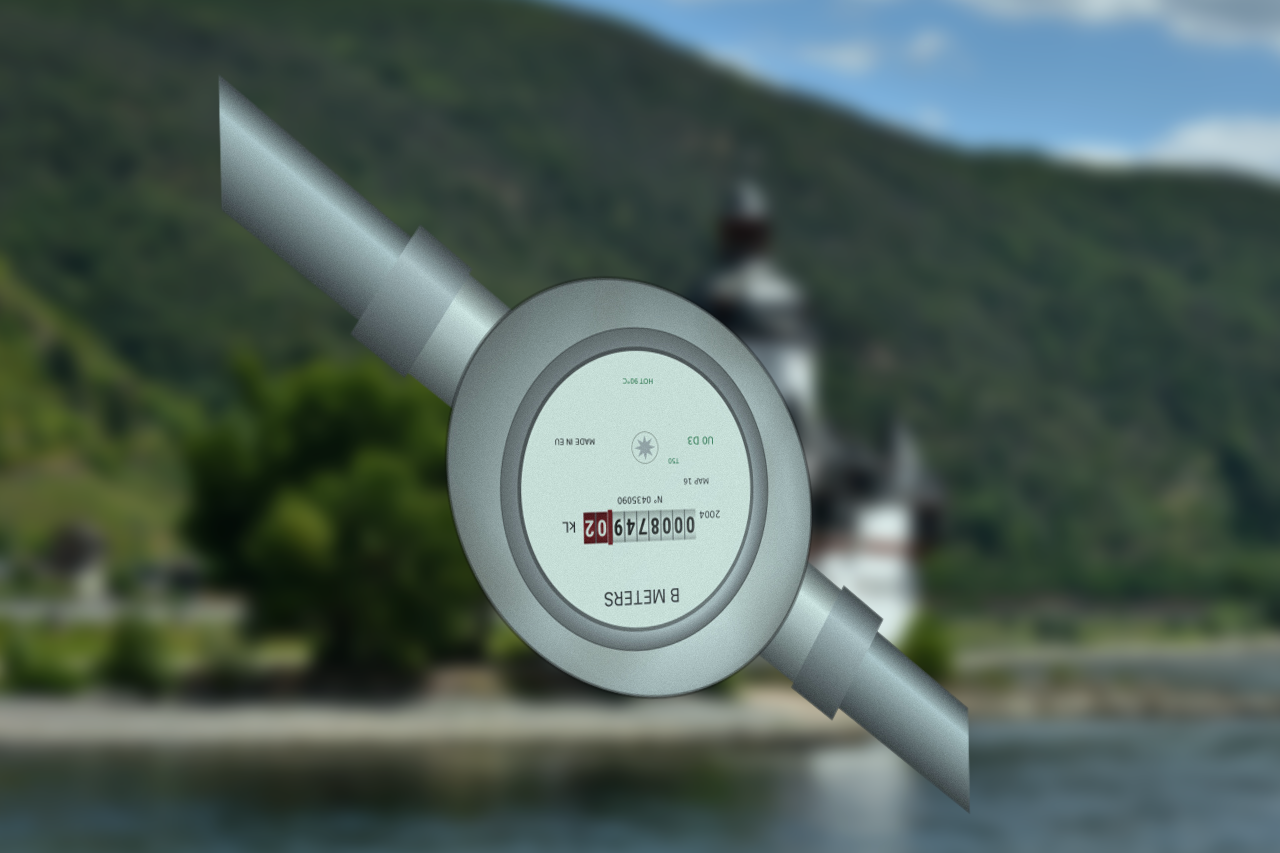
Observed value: {"value": 8749.02, "unit": "kL"}
